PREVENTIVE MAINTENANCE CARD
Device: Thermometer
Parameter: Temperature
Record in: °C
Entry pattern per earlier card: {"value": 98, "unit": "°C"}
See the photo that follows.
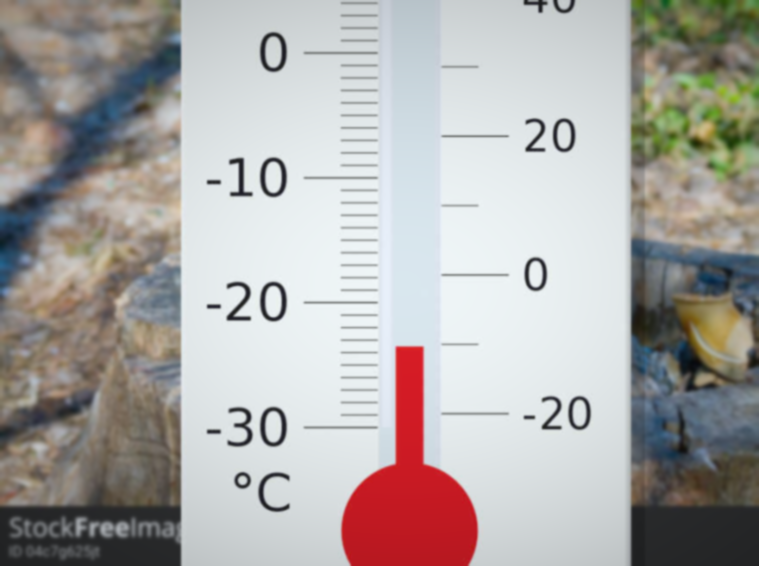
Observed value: {"value": -23.5, "unit": "°C"}
